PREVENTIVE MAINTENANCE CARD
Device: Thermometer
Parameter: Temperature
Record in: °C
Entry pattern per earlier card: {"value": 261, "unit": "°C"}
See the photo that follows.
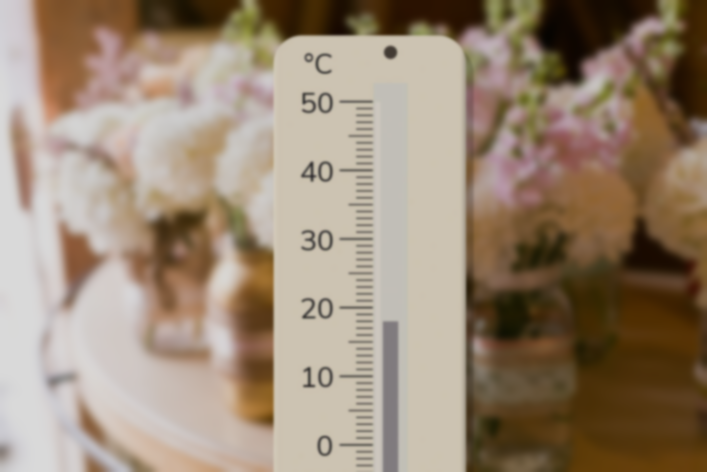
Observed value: {"value": 18, "unit": "°C"}
